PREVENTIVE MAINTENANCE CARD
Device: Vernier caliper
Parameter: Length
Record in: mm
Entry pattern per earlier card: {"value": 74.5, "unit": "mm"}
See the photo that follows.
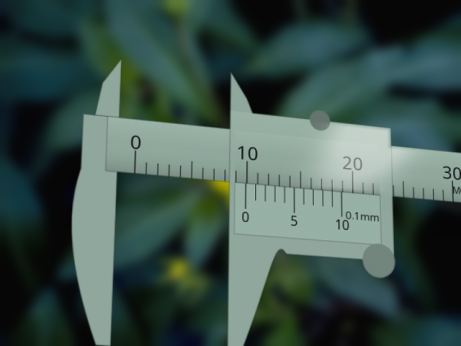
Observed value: {"value": 9.9, "unit": "mm"}
